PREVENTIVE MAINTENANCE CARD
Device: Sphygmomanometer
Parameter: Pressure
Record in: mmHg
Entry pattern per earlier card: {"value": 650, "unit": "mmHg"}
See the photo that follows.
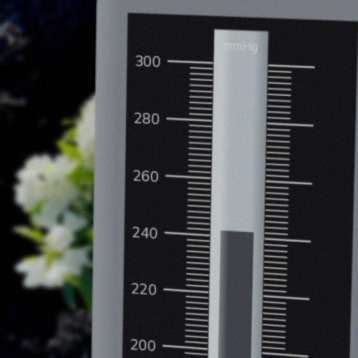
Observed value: {"value": 242, "unit": "mmHg"}
